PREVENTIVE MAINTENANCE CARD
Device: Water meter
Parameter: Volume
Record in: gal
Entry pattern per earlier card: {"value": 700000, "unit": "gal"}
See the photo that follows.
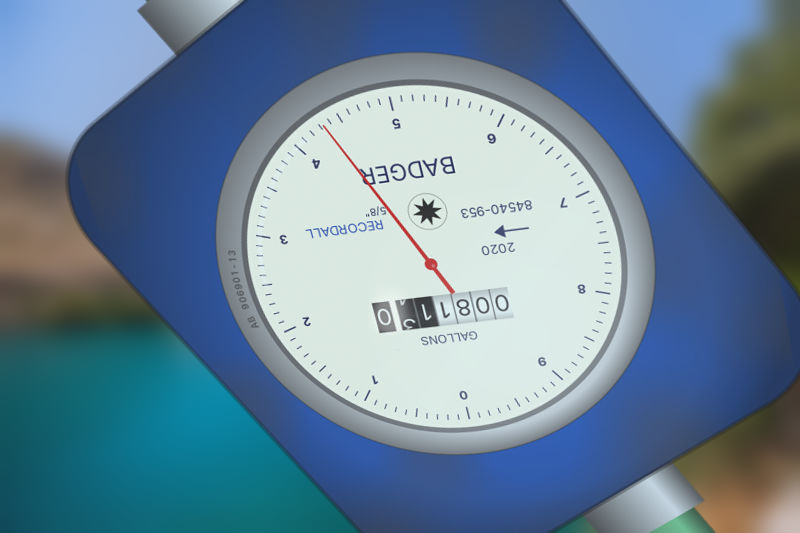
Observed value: {"value": 81134.3, "unit": "gal"}
